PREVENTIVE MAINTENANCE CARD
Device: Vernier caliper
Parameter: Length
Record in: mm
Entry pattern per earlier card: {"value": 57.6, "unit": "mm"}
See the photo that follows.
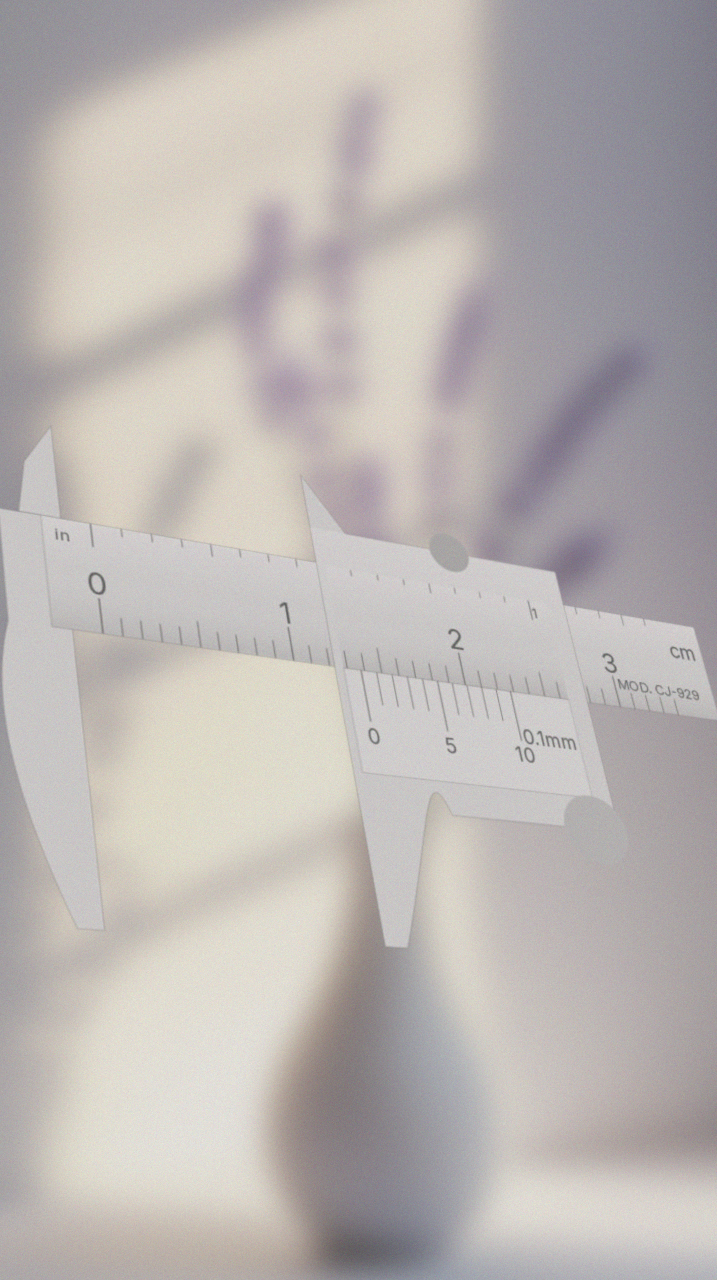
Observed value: {"value": 13.8, "unit": "mm"}
